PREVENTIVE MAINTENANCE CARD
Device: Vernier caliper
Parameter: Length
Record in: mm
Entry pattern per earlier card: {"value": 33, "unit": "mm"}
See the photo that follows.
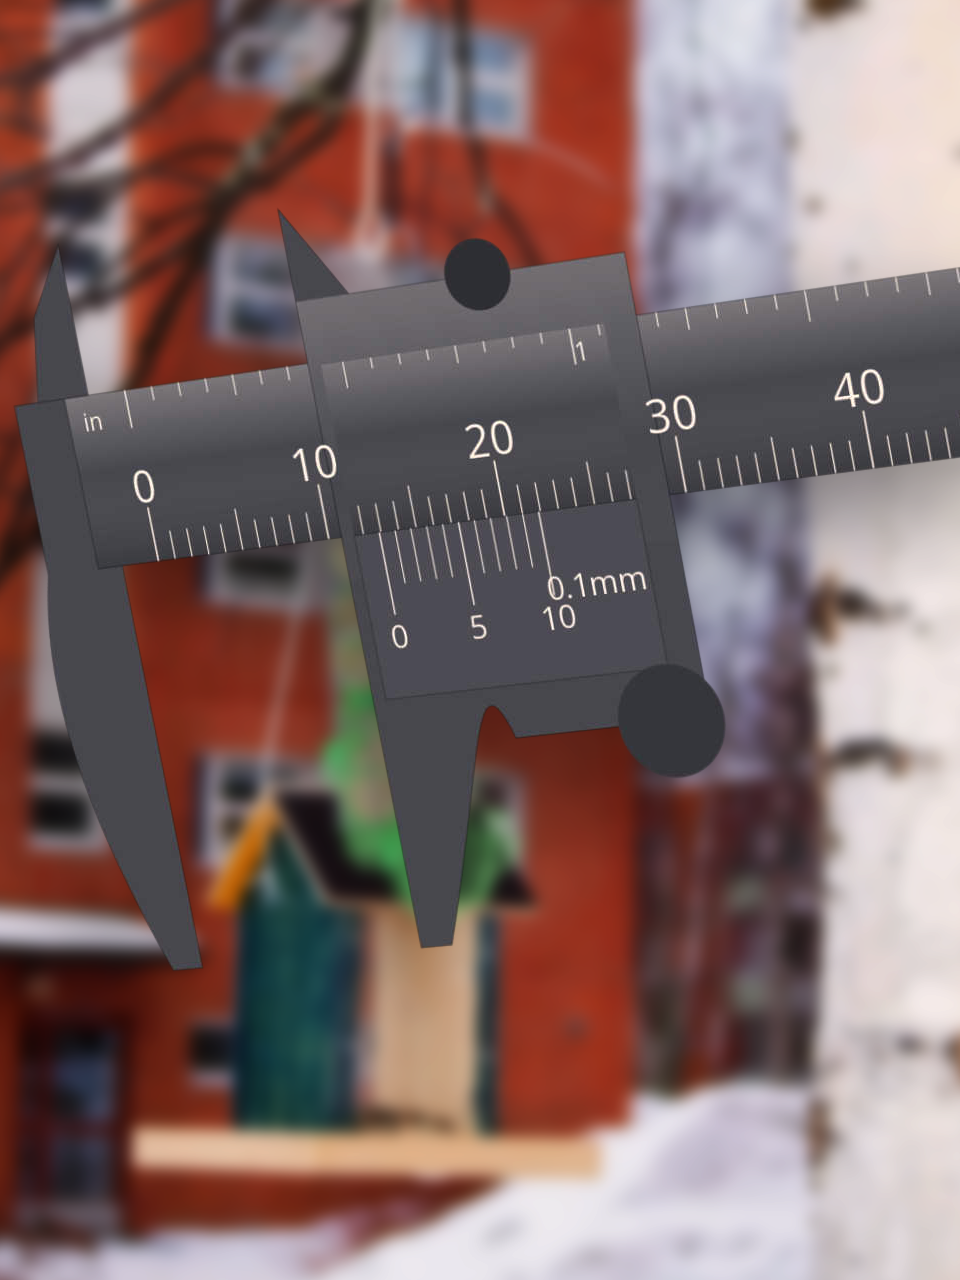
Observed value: {"value": 12.9, "unit": "mm"}
